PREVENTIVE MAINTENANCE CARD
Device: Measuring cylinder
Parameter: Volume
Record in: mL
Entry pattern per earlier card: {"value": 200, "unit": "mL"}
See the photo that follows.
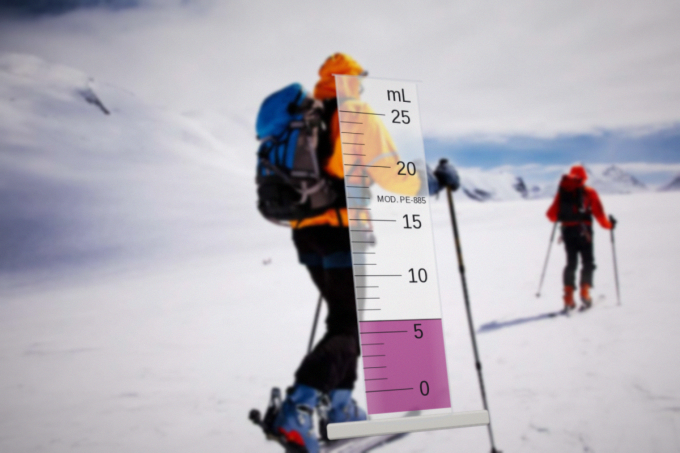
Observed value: {"value": 6, "unit": "mL"}
